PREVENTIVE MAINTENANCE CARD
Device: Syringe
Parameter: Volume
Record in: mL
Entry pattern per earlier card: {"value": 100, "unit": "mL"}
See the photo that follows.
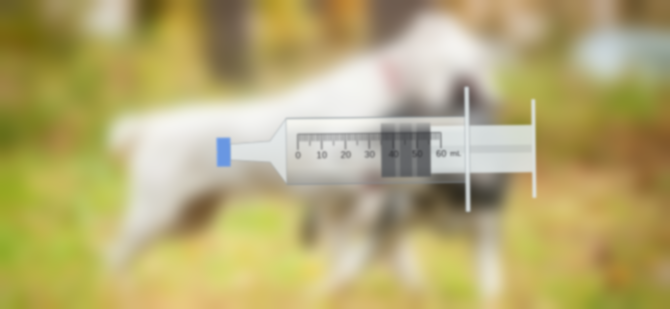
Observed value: {"value": 35, "unit": "mL"}
